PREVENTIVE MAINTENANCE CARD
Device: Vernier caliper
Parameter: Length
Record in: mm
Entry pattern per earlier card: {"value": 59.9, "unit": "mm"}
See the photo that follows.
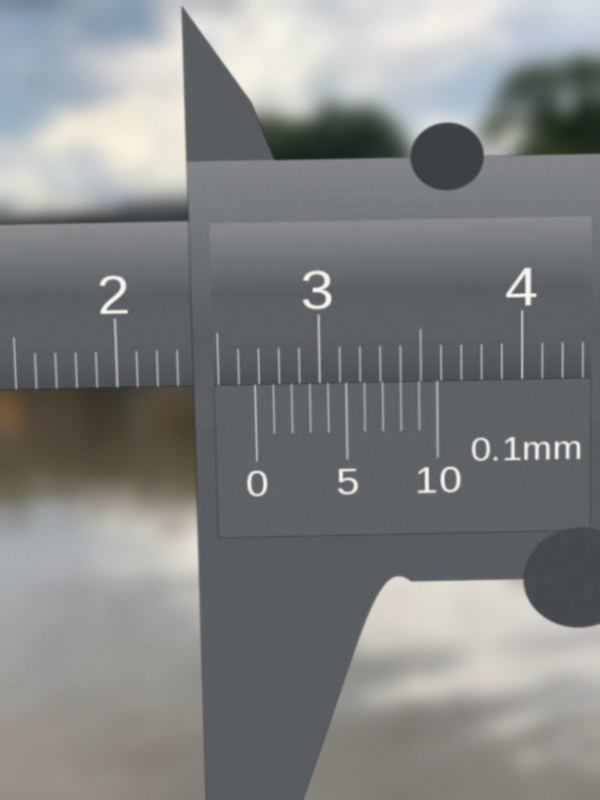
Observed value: {"value": 26.8, "unit": "mm"}
